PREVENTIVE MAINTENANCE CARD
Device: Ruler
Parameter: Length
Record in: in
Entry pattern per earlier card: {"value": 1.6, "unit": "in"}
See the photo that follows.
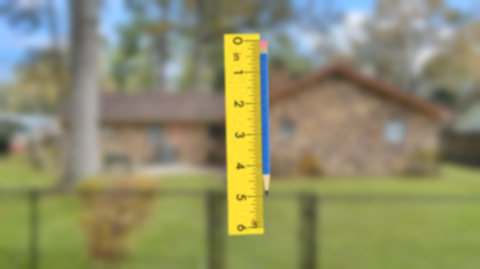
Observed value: {"value": 5, "unit": "in"}
